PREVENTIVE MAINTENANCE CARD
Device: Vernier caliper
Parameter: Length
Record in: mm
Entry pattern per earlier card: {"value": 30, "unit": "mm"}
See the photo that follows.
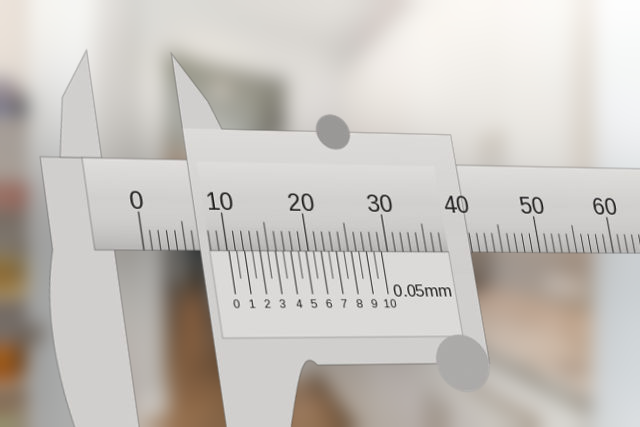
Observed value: {"value": 10.2, "unit": "mm"}
